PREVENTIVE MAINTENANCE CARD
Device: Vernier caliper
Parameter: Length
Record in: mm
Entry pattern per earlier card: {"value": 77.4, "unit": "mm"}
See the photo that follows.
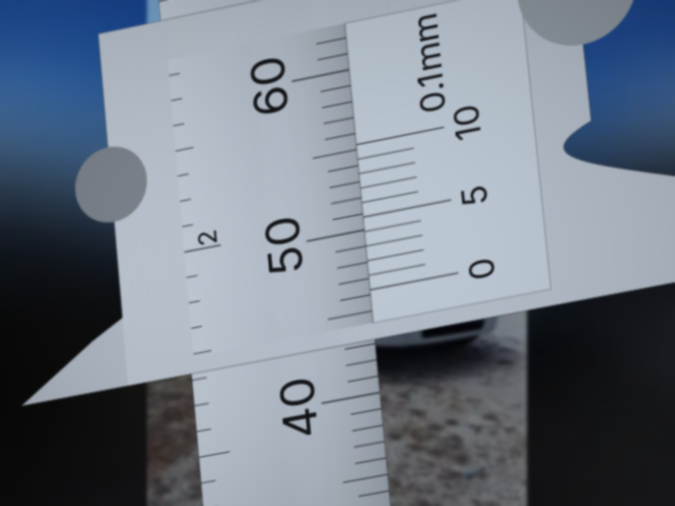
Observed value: {"value": 46.3, "unit": "mm"}
